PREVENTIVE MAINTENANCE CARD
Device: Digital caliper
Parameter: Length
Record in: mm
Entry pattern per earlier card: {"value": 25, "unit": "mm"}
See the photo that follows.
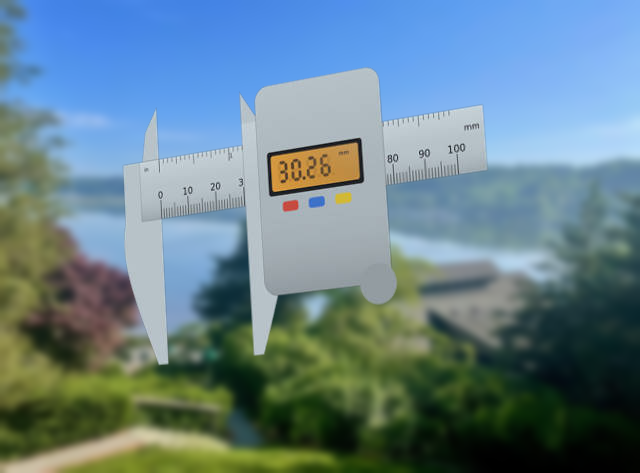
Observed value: {"value": 30.26, "unit": "mm"}
